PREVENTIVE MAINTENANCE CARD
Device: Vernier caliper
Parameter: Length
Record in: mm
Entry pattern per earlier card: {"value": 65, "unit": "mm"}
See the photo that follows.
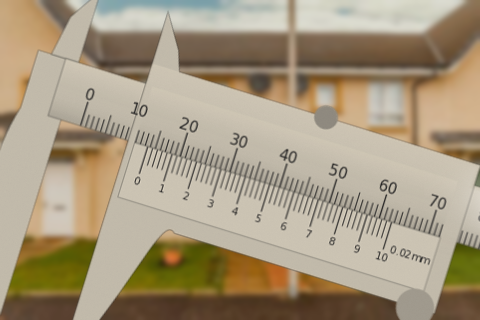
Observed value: {"value": 13.5, "unit": "mm"}
